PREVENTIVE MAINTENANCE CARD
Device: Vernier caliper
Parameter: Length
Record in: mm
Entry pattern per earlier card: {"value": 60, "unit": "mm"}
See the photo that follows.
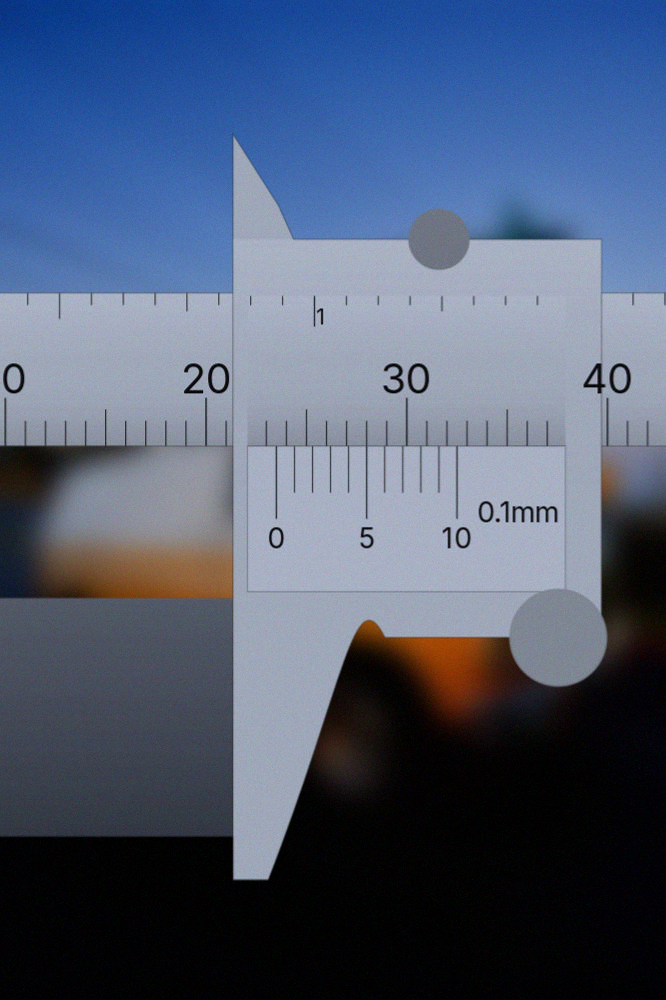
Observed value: {"value": 23.5, "unit": "mm"}
